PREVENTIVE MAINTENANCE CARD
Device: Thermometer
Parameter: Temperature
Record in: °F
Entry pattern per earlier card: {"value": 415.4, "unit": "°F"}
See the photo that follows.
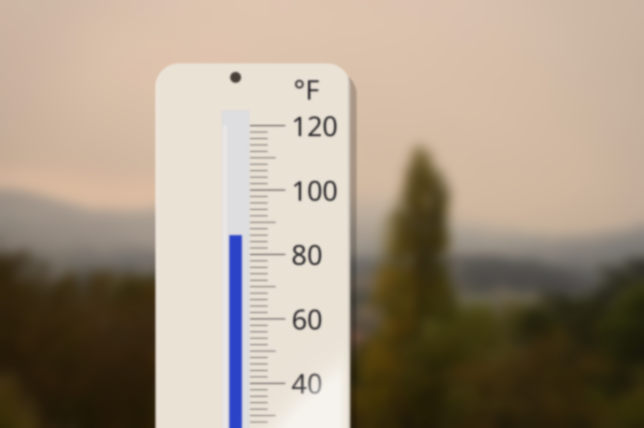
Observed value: {"value": 86, "unit": "°F"}
